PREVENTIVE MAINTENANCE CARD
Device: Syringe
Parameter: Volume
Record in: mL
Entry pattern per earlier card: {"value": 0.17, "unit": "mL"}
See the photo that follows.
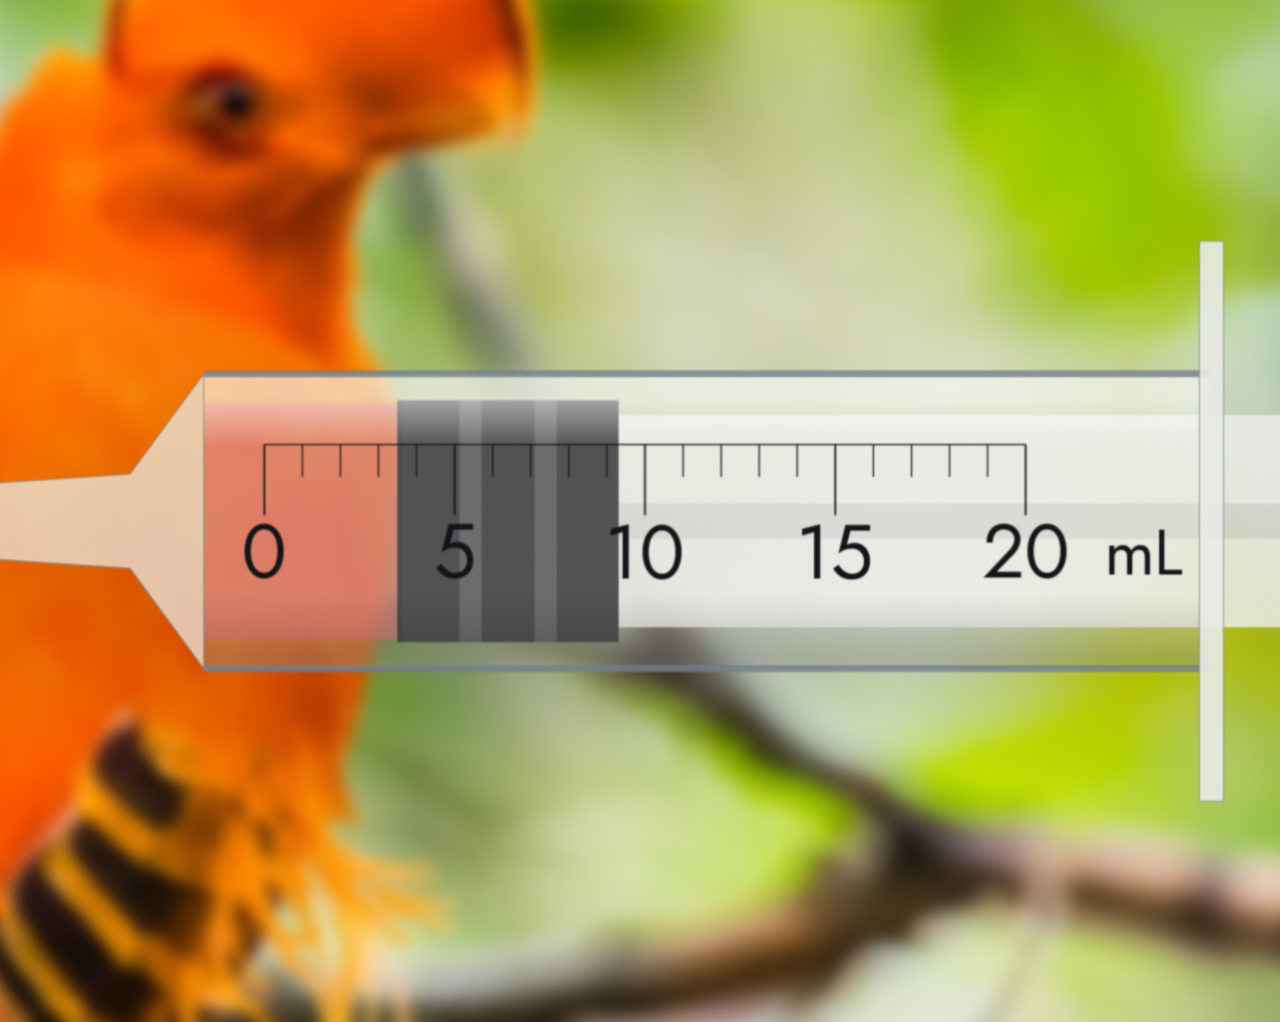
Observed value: {"value": 3.5, "unit": "mL"}
